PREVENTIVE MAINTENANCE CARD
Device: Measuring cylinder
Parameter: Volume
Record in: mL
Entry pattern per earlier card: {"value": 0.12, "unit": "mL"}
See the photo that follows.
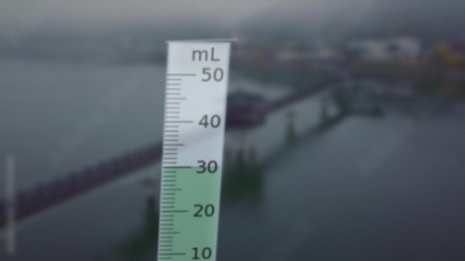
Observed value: {"value": 30, "unit": "mL"}
